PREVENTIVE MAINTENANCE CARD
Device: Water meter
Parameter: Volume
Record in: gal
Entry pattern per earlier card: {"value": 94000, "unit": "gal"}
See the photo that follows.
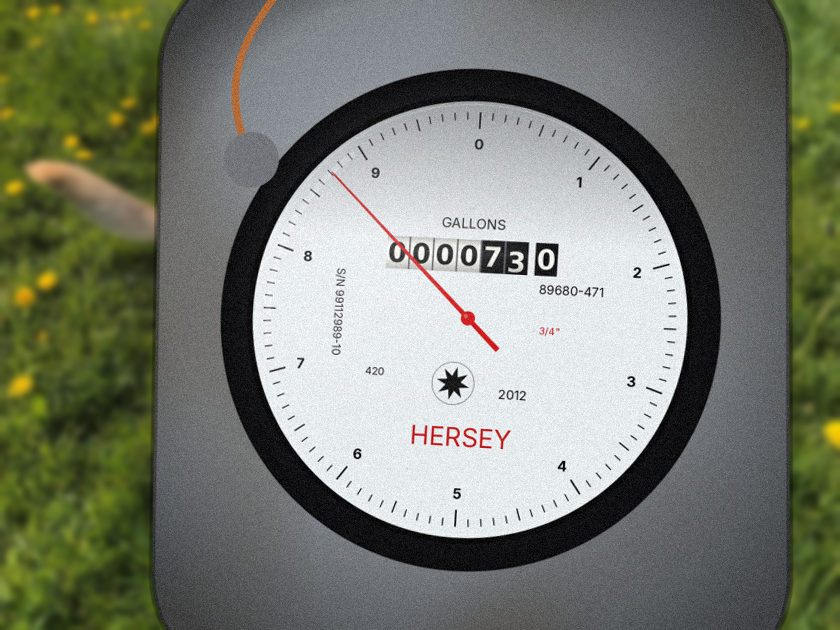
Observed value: {"value": 728.7, "unit": "gal"}
